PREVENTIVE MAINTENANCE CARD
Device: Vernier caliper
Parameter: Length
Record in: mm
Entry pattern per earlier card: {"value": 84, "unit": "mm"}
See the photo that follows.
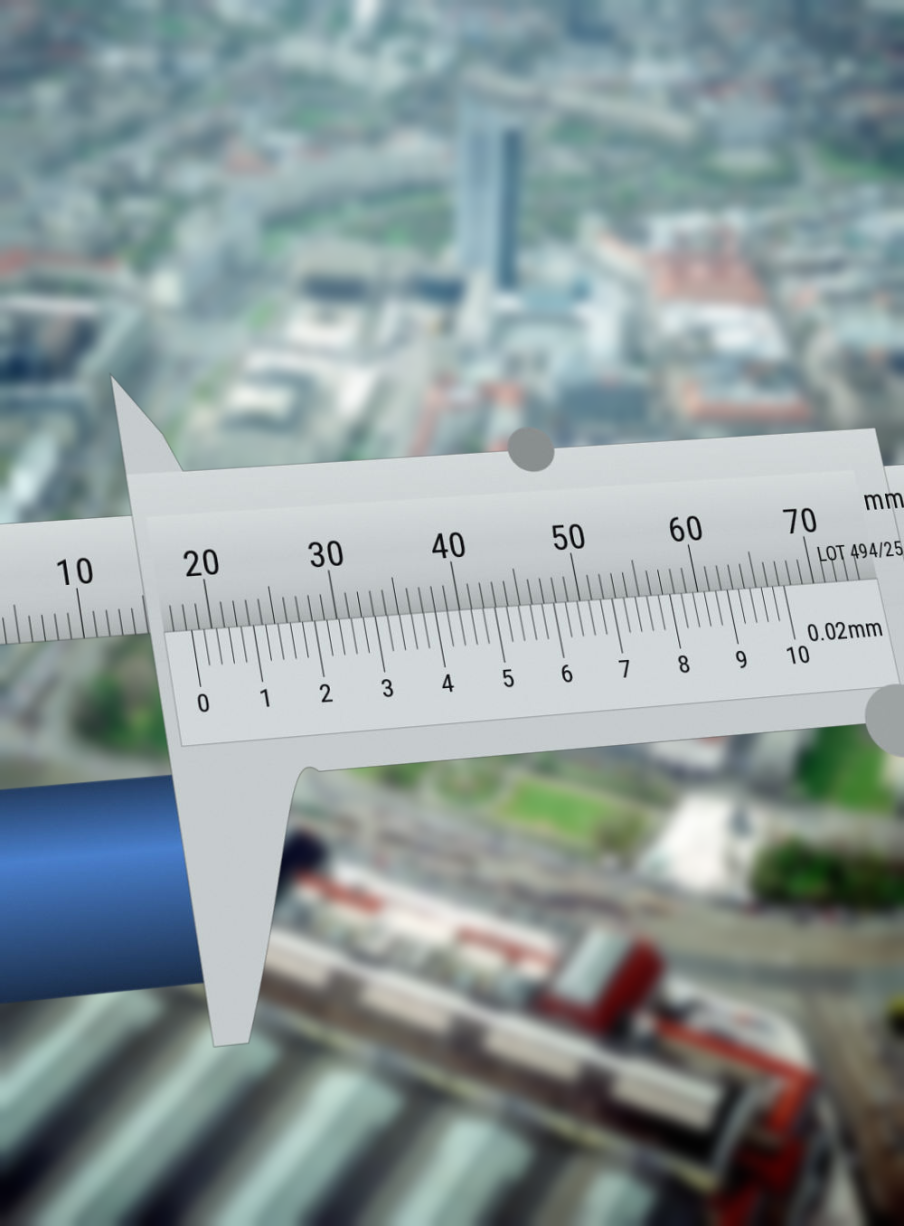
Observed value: {"value": 18.4, "unit": "mm"}
